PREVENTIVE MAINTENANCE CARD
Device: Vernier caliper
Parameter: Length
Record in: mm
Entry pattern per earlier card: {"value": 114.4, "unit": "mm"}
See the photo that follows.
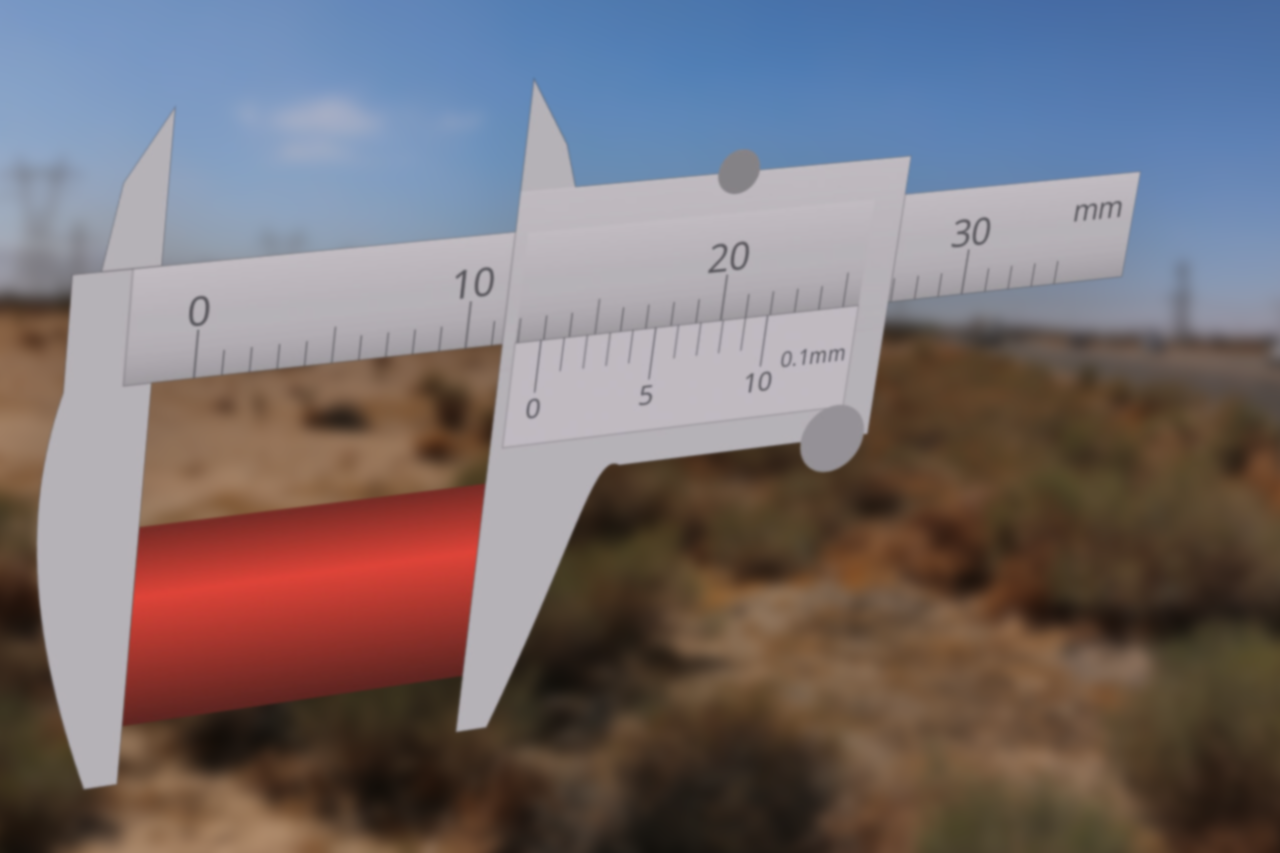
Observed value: {"value": 12.9, "unit": "mm"}
